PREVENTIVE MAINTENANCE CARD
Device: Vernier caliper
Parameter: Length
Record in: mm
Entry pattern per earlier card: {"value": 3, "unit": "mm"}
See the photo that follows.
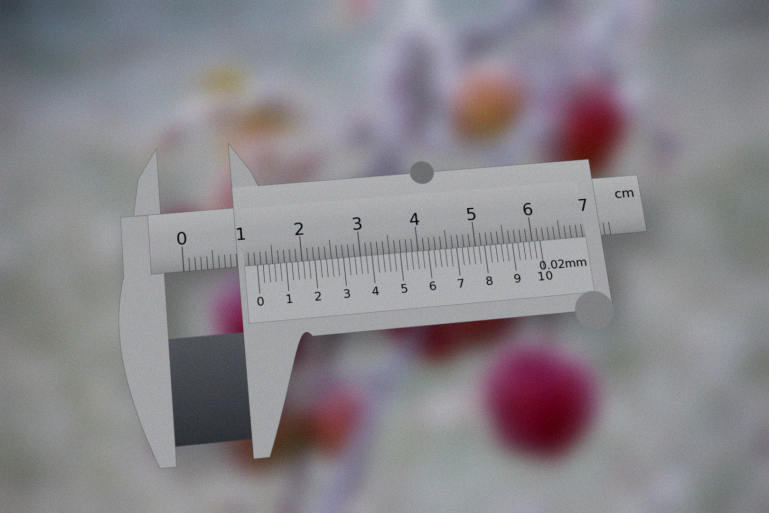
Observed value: {"value": 12.4, "unit": "mm"}
